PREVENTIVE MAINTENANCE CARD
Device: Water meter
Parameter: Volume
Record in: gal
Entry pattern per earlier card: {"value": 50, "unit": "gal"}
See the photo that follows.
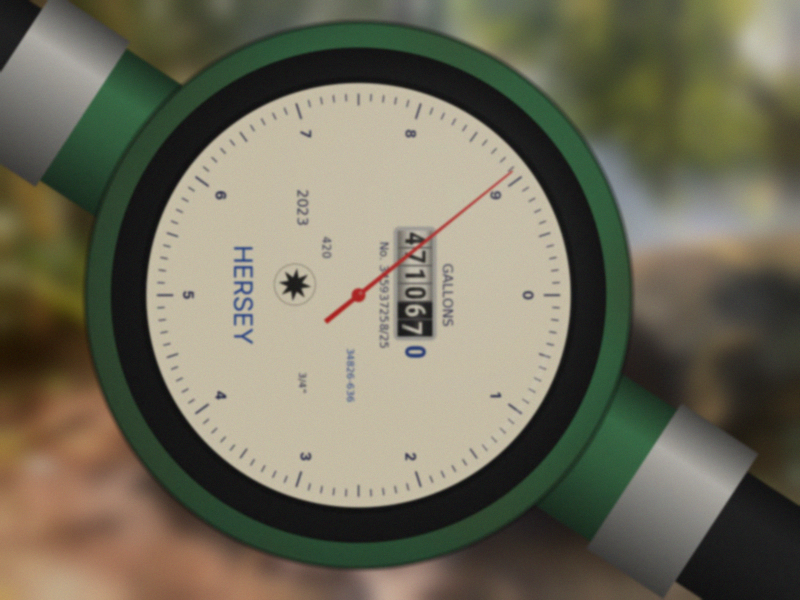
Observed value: {"value": 4710668.9, "unit": "gal"}
